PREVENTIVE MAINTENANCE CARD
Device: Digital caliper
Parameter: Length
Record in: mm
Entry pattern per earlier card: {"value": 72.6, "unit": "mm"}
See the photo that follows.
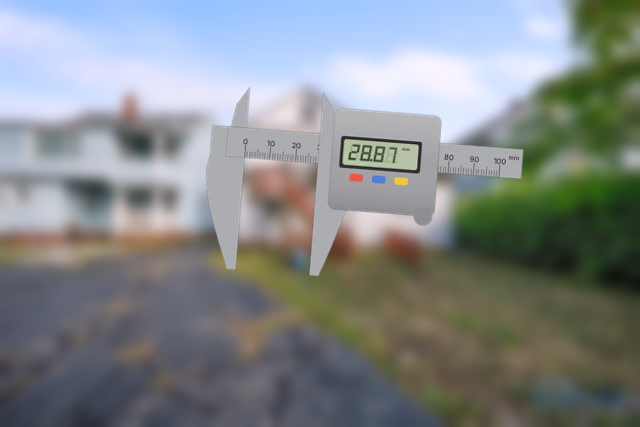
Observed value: {"value": 28.87, "unit": "mm"}
